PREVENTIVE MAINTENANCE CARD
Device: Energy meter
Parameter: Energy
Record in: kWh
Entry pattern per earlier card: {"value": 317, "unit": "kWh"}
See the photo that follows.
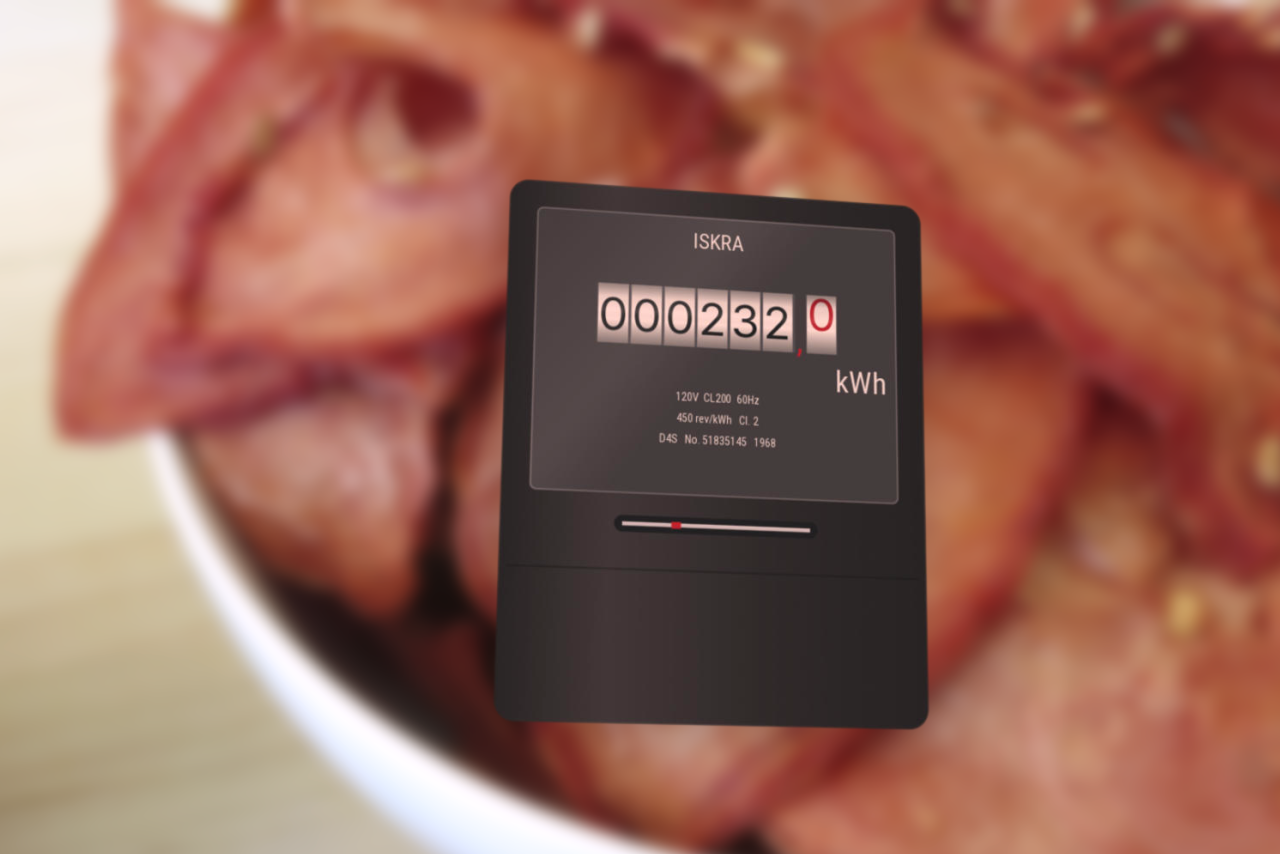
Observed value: {"value": 232.0, "unit": "kWh"}
